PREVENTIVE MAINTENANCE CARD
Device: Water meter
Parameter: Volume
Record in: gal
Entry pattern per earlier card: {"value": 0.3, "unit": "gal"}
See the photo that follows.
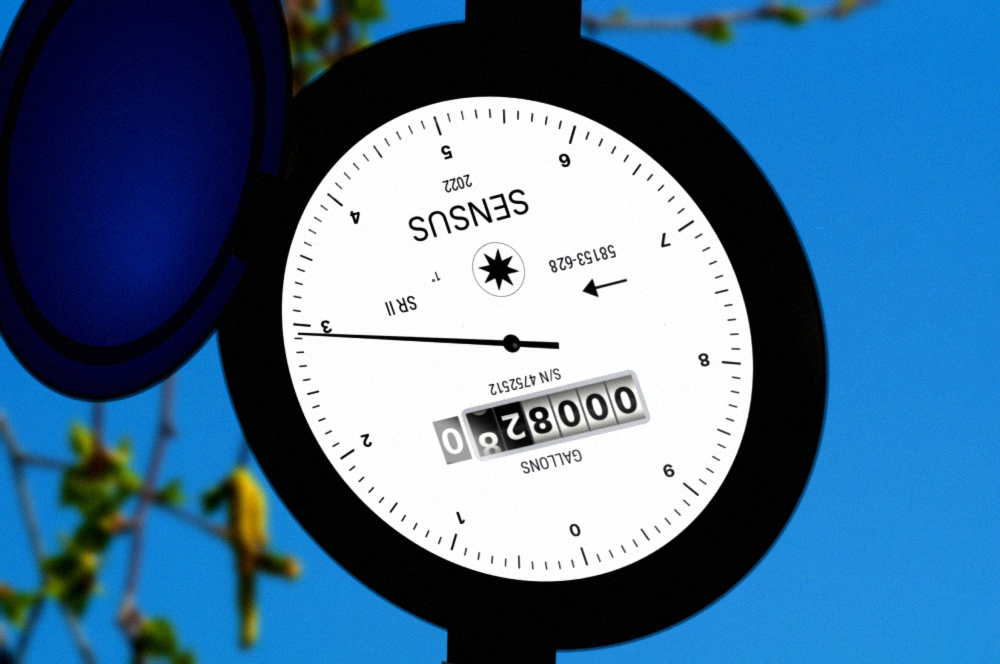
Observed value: {"value": 8282.9, "unit": "gal"}
